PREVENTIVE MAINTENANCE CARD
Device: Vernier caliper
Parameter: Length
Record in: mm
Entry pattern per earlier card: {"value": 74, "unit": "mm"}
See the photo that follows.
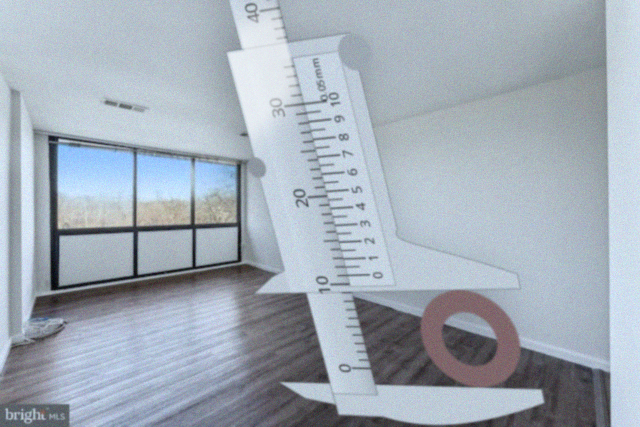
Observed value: {"value": 11.0, "unit": "mm"}
